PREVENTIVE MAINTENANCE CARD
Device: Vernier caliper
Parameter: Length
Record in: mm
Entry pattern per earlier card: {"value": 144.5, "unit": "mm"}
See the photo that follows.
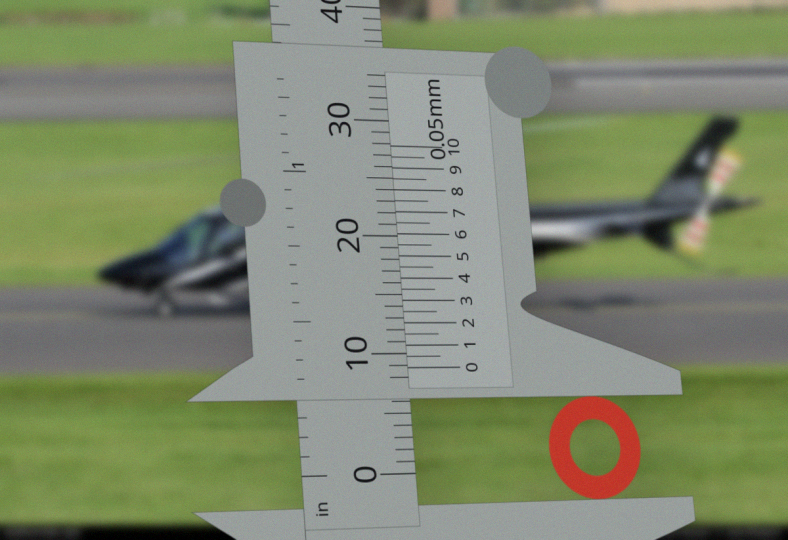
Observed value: {"value": 8.8, "unit": "mm"}
